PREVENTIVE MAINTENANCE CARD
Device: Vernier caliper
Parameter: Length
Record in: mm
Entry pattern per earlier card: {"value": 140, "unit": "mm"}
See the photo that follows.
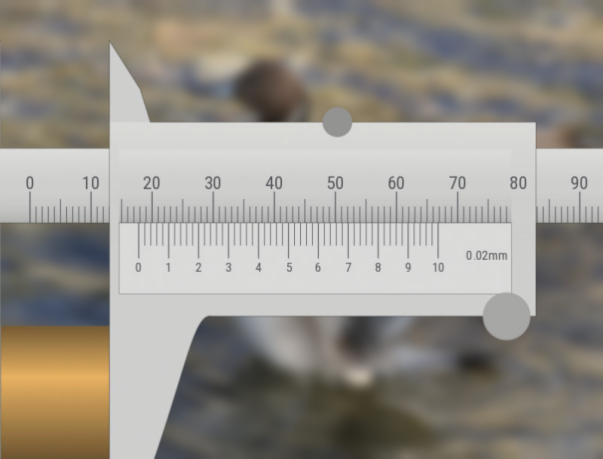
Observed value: {"value": 17.8, "unit": "mm"}
